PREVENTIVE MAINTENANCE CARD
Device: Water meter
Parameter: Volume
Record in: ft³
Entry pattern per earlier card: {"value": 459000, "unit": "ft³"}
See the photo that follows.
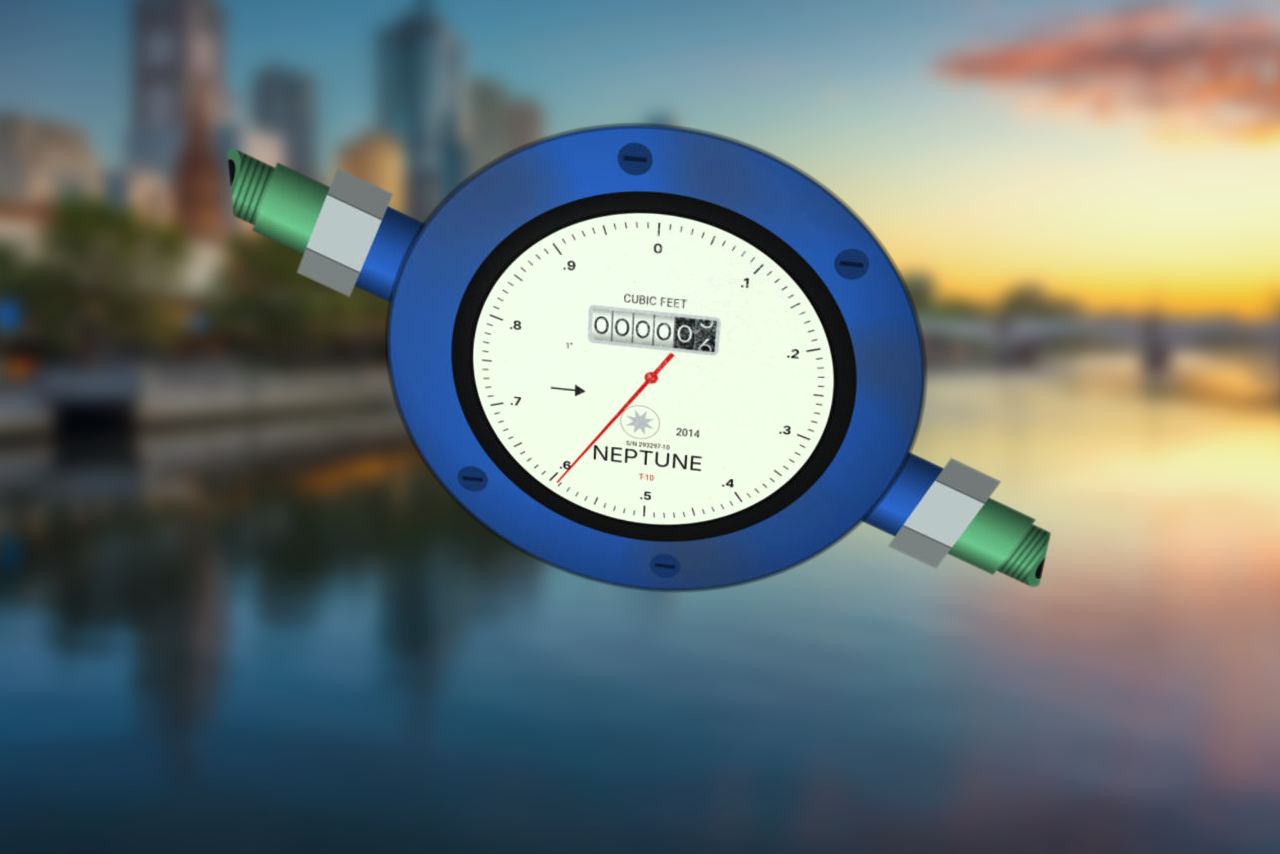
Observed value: {"value": 5.59, "unit": "ft³"}
